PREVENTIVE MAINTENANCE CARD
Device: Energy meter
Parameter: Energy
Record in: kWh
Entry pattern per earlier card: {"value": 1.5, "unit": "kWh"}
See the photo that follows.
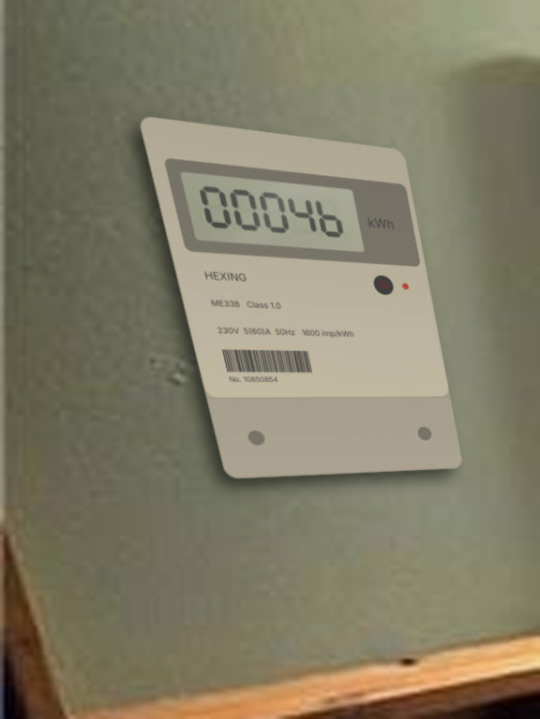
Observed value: {"value": 46, "unit": "kWh"}
